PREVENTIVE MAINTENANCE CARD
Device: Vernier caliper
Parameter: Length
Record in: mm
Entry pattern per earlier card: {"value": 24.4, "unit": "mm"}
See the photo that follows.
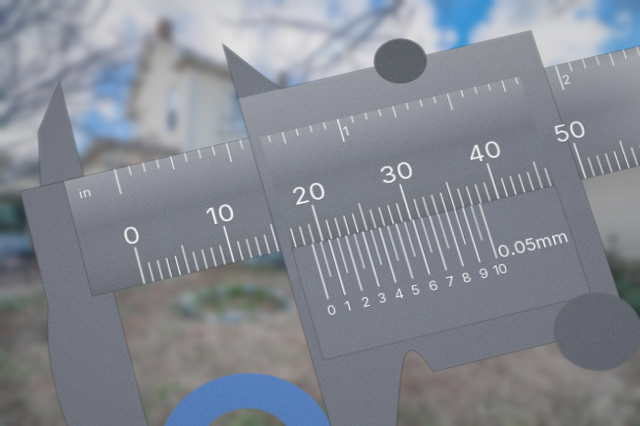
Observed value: {"value": 18.8, "unit": "mm"}
